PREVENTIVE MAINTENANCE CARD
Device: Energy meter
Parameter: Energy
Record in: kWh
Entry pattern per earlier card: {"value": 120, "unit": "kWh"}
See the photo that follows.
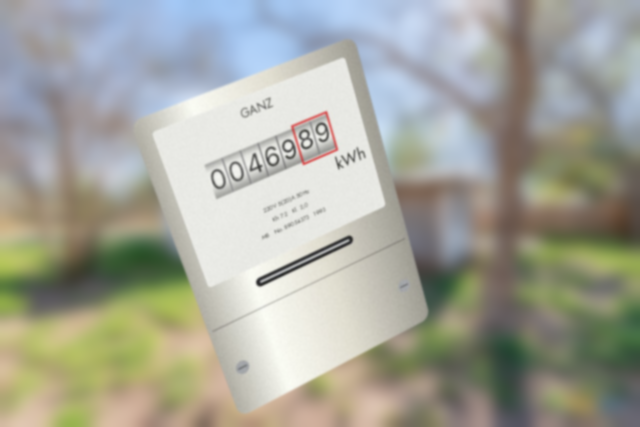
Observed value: {"value": 469.89, "unit": "kWh"}
